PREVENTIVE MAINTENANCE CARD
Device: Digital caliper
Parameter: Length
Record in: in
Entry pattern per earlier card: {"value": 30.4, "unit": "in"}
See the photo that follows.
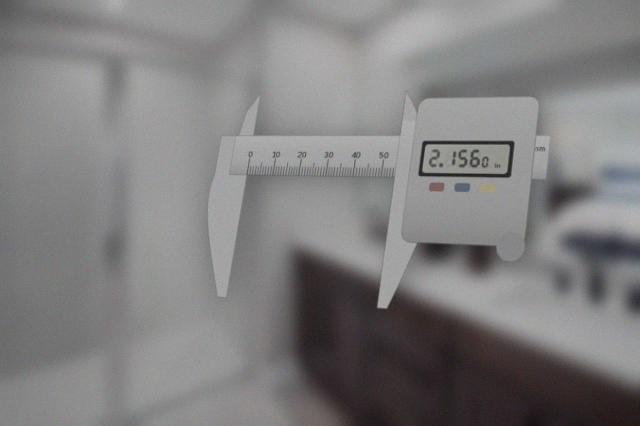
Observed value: {"value": 2.1560, "unit": "in"}
